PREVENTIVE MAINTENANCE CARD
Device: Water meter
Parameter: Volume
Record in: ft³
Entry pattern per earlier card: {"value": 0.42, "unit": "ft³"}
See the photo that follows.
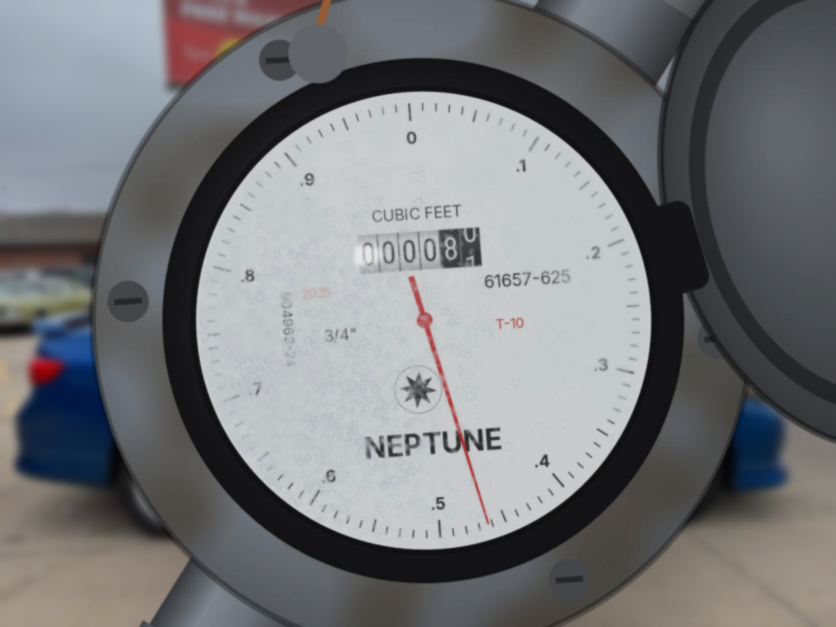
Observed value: {"value": 80.46, "unit": "ft³"}
